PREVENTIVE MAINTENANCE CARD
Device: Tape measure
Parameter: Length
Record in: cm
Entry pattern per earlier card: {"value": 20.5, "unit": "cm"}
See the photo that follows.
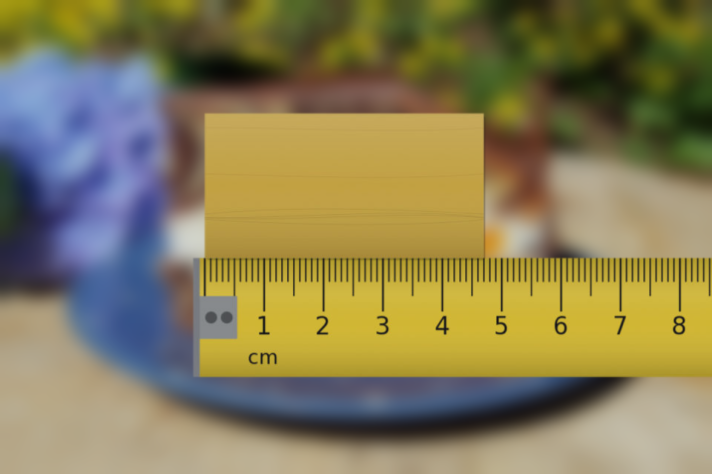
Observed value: {"value": 4.7, "unit": "cm"}
